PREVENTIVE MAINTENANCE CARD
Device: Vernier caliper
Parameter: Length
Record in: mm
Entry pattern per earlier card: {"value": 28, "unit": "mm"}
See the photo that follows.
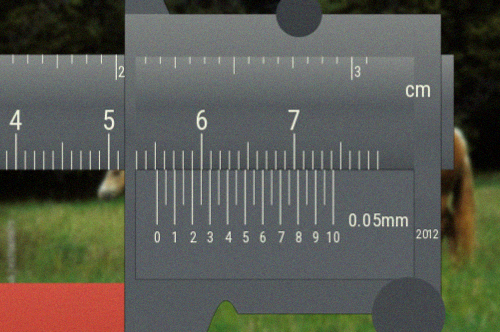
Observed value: {"value": 55.2, "unit": "mm"}
